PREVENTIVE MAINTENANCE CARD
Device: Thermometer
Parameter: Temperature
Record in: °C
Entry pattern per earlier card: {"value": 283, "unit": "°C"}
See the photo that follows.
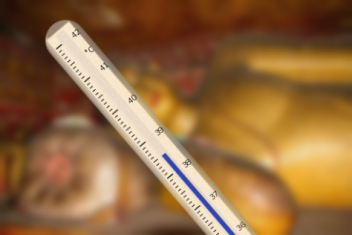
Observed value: {"value": 38.5, "unit": "°C"}
